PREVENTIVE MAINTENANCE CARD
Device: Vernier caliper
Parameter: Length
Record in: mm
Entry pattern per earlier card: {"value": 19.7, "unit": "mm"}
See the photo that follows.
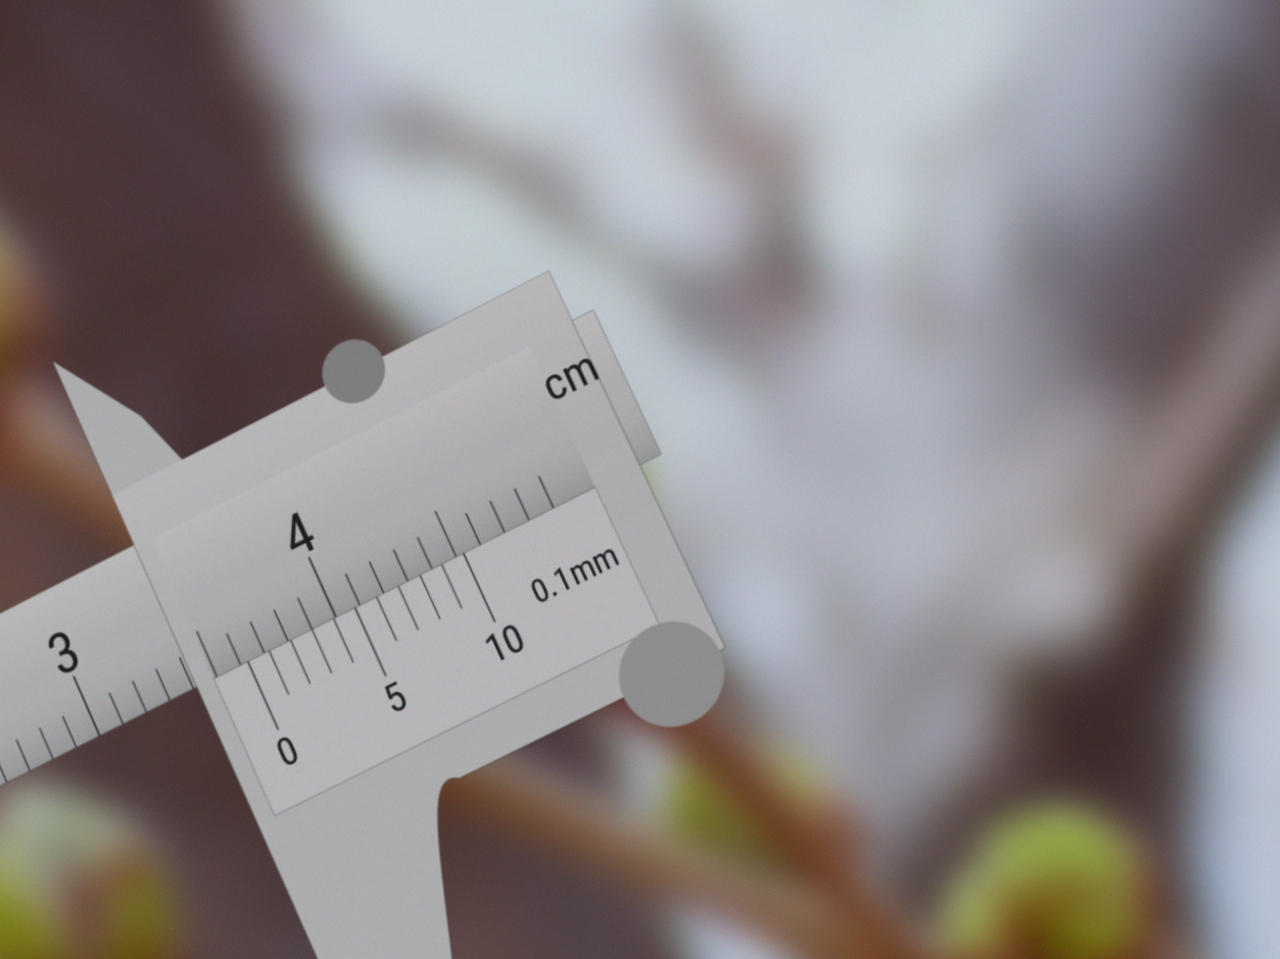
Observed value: {"value": 36.3, "unit": "mm"}
